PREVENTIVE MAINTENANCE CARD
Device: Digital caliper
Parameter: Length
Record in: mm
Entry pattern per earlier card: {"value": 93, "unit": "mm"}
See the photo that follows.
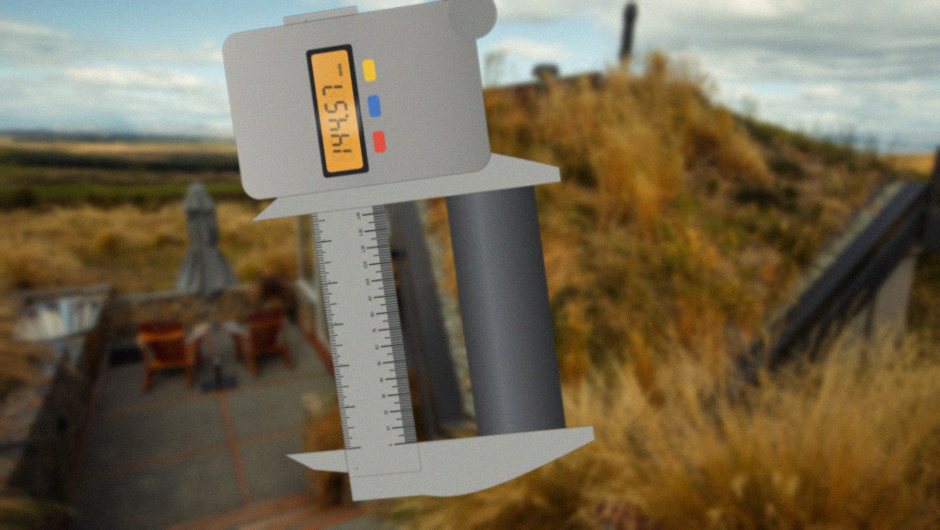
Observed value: {"value": 144.57, "unit": "mm"}
